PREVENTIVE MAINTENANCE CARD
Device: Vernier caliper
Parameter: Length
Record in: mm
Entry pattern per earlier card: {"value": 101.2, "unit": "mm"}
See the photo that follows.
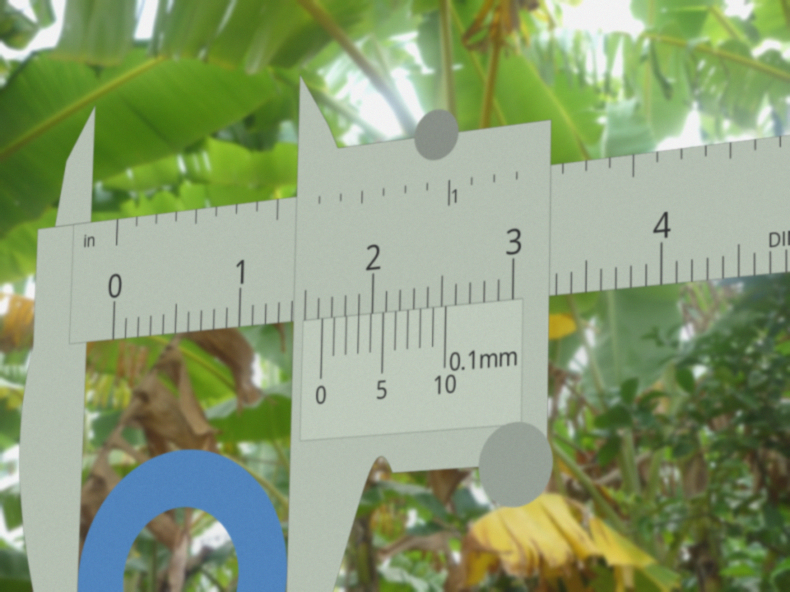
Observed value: {"value": 16.3, "unit": "mm"}
